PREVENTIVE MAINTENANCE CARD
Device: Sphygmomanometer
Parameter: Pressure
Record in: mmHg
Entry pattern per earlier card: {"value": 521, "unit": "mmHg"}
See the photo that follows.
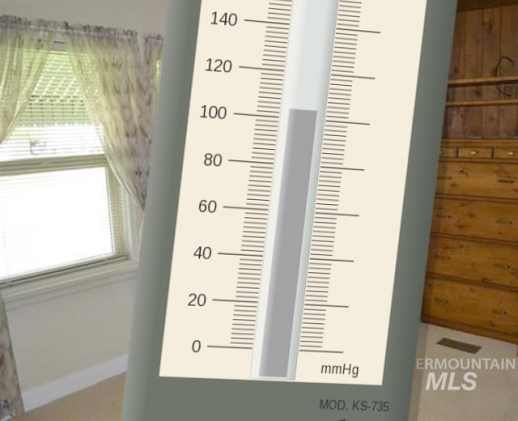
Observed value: {"value": 104, "unit": "mmHg"}
